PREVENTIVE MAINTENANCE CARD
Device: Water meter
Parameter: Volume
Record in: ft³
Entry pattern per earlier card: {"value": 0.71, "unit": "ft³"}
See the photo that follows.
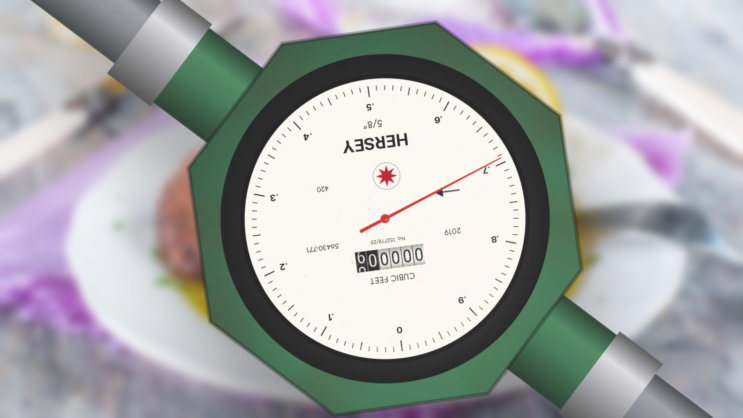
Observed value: {"value": 8.69, "unit": "ft³"}
